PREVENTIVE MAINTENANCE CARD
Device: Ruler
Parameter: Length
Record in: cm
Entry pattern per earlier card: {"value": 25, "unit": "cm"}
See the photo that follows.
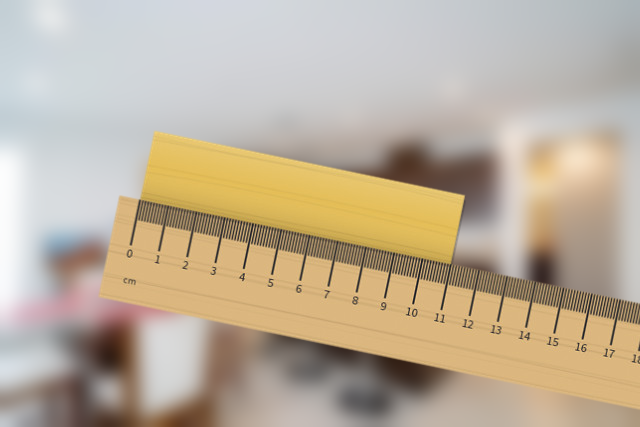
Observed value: {"value": 11, "unit": "cm"}
